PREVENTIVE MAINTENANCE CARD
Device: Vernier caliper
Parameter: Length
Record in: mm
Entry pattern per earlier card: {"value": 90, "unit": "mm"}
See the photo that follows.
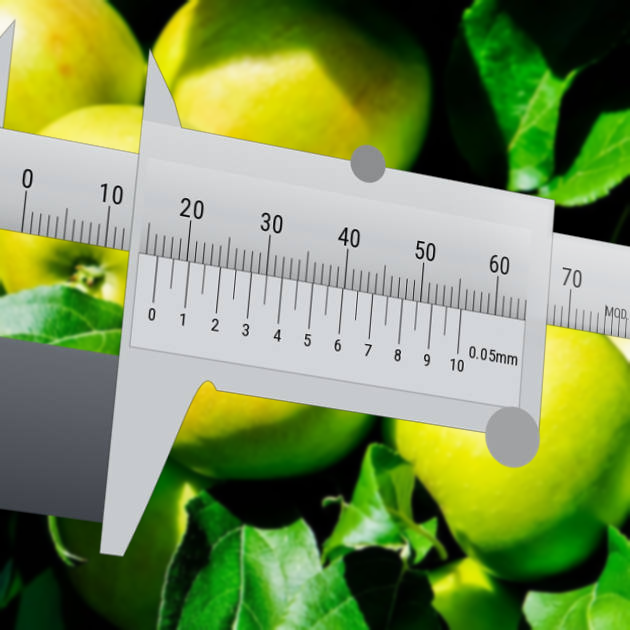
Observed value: {"value": 16.4, "unit": "mm"}
